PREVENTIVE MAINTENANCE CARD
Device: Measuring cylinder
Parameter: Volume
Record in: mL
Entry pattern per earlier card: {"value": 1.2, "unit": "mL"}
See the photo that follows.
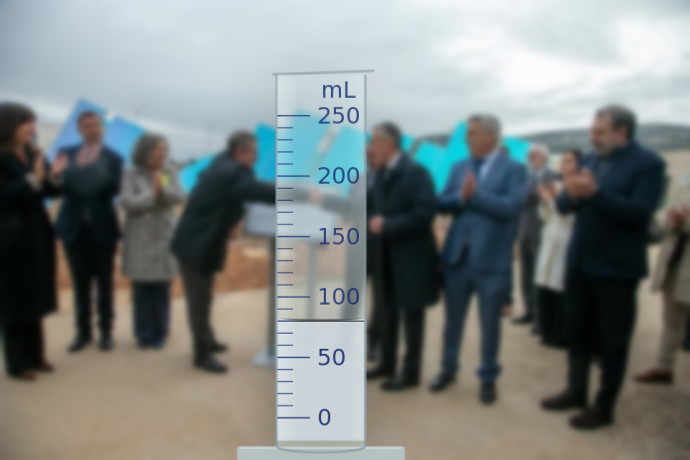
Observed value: {"value": 80, "unit": "mL"}
